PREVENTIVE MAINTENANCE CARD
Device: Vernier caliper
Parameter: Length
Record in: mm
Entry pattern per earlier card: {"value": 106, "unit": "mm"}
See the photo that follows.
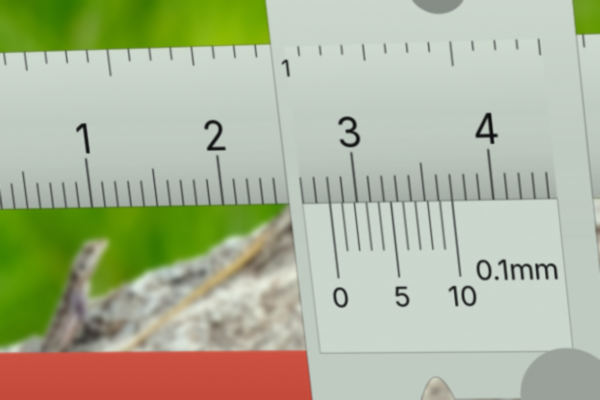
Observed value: {"value": 28.0, "unit": "mm"}
